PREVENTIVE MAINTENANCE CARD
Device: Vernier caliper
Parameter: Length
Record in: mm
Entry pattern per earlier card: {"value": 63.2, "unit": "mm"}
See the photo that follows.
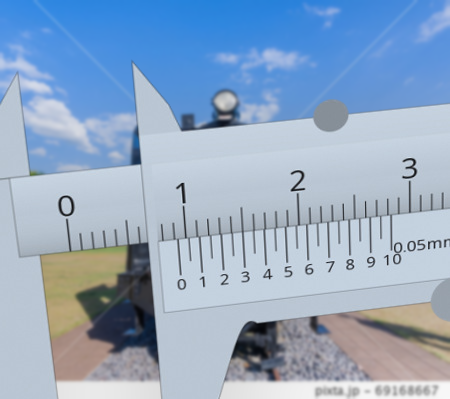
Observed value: {"value": 9.3, "unit": "mm"}
